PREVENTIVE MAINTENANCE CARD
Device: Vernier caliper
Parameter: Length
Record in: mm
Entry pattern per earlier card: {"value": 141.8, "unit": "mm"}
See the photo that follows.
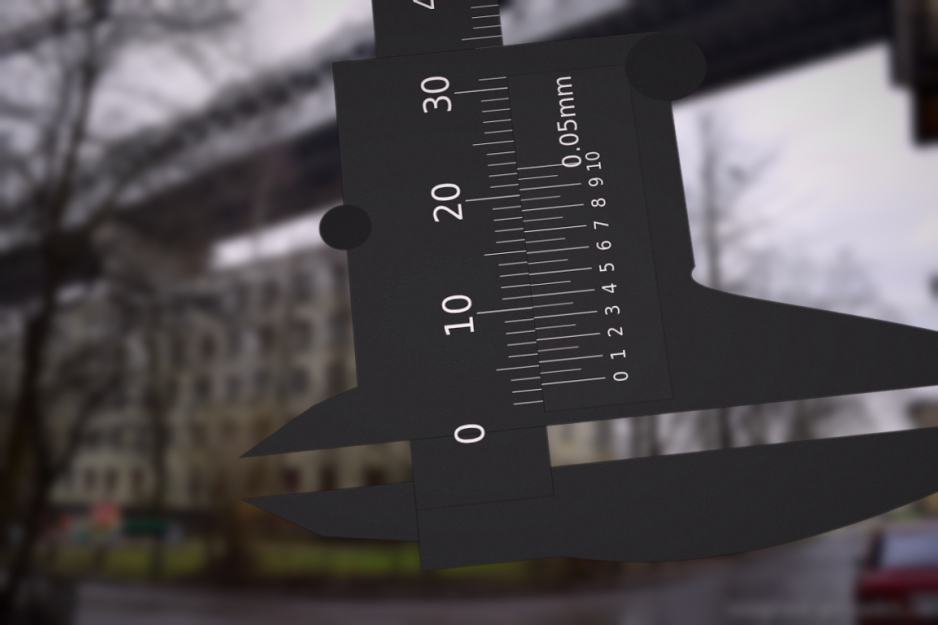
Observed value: {"value": 3.4, "unit": "mm"}
